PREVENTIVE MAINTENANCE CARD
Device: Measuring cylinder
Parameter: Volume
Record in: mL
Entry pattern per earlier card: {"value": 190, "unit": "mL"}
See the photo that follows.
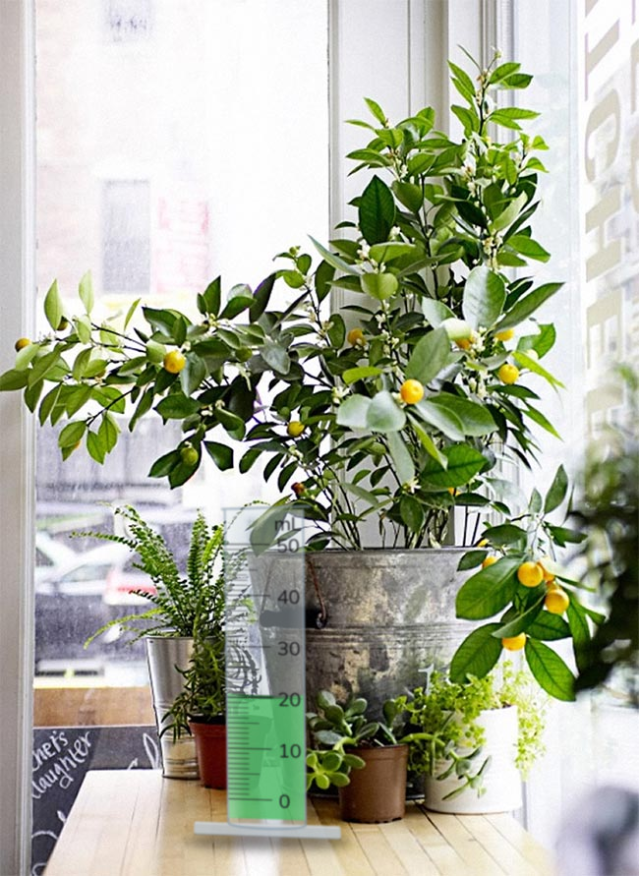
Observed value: {"value": 20, "unit": "mL"}
